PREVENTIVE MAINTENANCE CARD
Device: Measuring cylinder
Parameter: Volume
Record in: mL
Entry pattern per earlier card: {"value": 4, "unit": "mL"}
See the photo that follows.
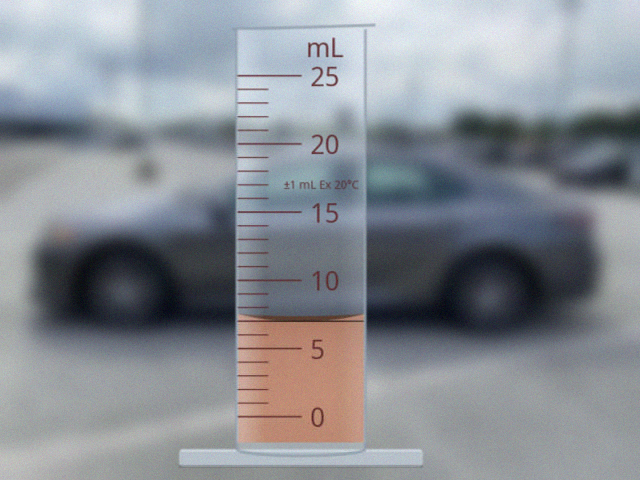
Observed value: {"value": 7, "unit": "mL"}
